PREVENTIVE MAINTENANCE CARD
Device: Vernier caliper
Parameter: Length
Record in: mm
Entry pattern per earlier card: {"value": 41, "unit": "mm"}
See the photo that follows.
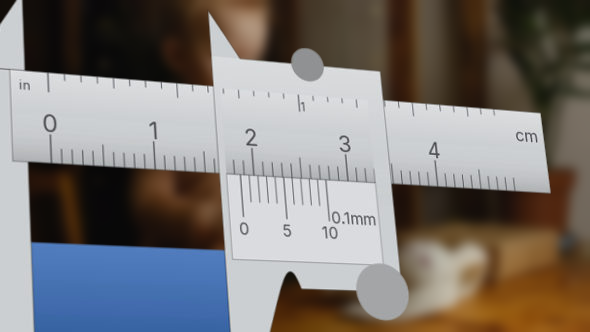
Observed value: {"value": 18.6, "unit": "mm"}
